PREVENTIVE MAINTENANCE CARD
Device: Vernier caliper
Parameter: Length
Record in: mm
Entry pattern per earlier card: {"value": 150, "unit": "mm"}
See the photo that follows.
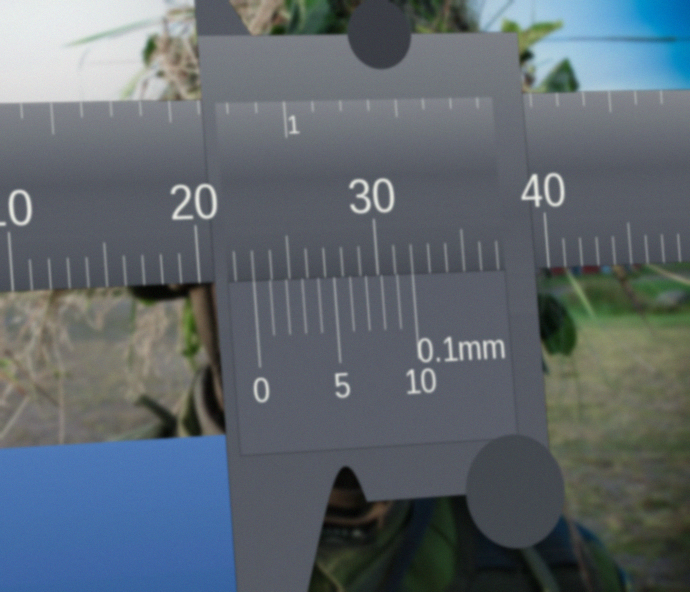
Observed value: {"value": 23.0, "unit": "mm"}
